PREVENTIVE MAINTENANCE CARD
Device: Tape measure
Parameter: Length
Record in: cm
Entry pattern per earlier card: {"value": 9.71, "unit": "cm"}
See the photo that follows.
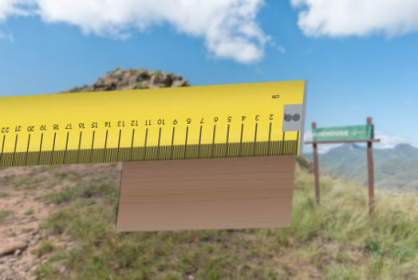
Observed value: {"value": 12.5, "unit": "cm"}
